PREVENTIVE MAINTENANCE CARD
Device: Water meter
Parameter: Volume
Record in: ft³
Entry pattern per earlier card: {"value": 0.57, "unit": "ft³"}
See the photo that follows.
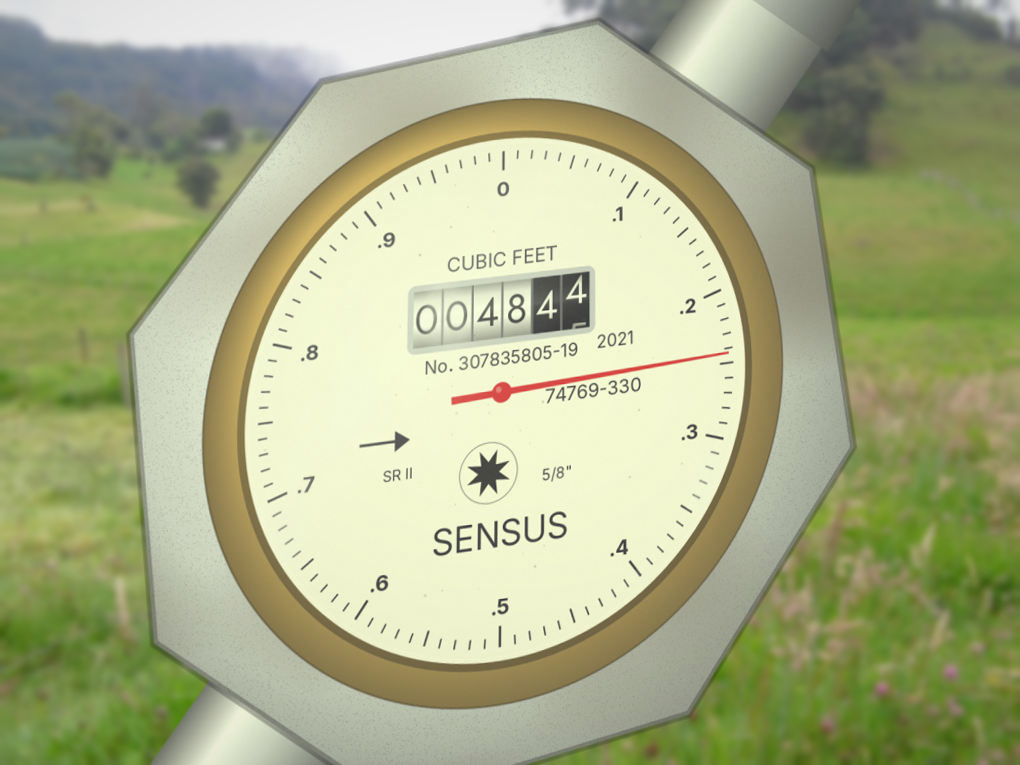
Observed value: {"value": 4844.24, "unit": "ft³"}
